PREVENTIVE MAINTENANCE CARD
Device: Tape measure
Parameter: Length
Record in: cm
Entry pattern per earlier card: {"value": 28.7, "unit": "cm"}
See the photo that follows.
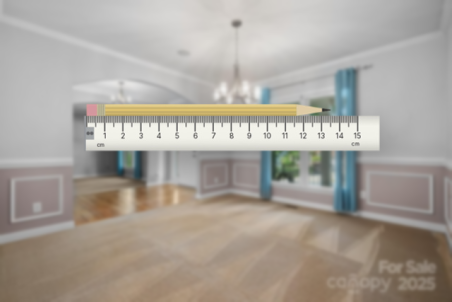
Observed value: {"value": 13.5, "unit": "cm"}
